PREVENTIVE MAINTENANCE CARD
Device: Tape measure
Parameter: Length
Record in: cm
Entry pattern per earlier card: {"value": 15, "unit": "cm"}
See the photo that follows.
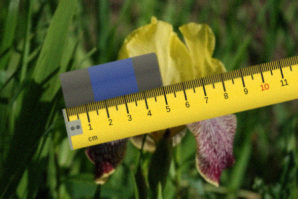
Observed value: {"value": 5, "unit": "cm"}
